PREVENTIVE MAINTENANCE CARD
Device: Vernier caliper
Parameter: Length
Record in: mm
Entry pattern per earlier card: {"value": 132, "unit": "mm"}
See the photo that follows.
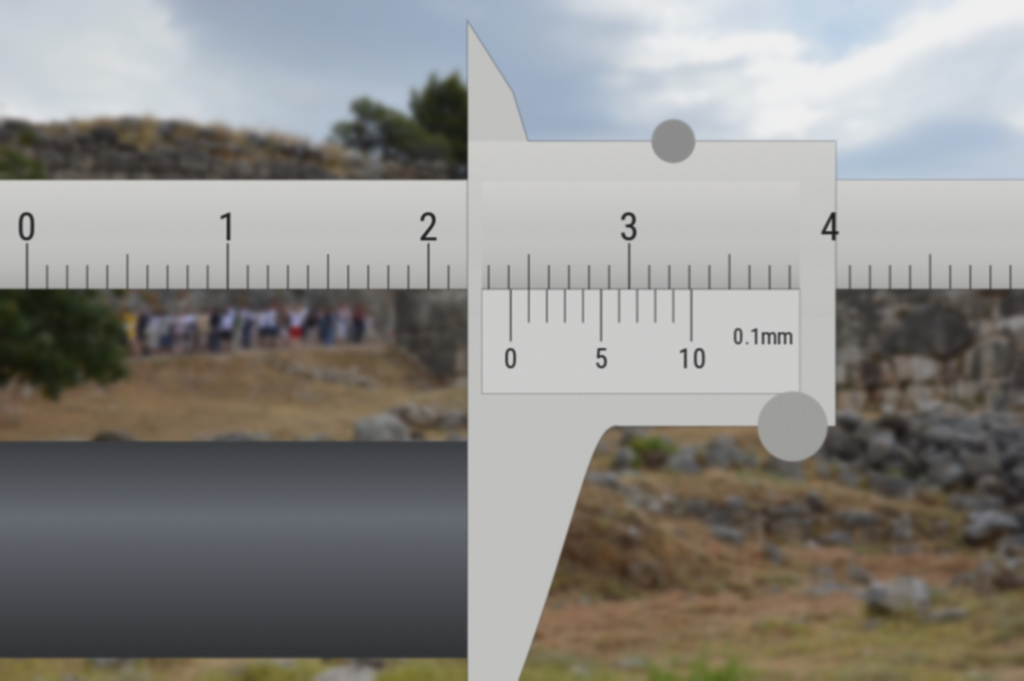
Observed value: {"value": 24.1, "unit": "mm"}
